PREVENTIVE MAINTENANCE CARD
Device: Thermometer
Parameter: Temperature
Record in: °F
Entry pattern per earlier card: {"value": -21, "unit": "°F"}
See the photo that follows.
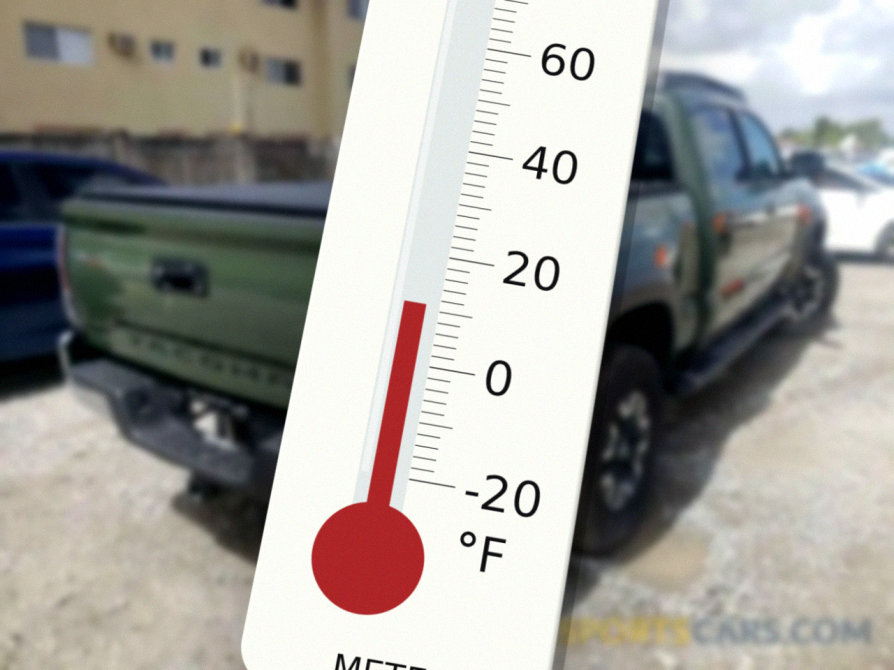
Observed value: {"value": 11, "unit": "°F"}
